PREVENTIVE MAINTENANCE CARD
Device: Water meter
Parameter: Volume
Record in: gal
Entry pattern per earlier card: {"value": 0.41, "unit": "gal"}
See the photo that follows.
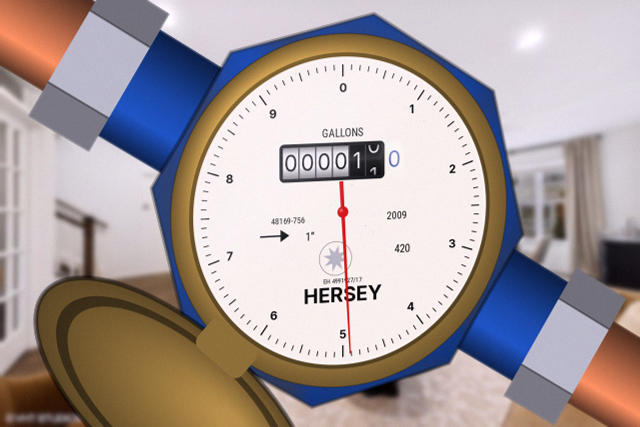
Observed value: {"value": 104.9, "unit": "gal"}
